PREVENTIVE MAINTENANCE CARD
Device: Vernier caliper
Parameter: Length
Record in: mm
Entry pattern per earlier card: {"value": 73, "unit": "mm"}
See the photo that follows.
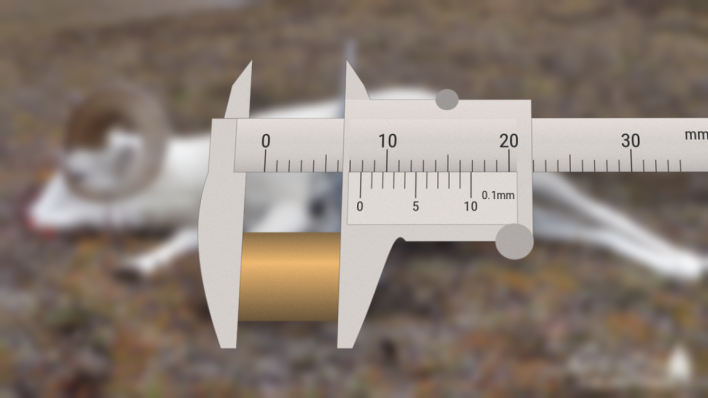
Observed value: {"value": 7.9, "unit": "mm"}
